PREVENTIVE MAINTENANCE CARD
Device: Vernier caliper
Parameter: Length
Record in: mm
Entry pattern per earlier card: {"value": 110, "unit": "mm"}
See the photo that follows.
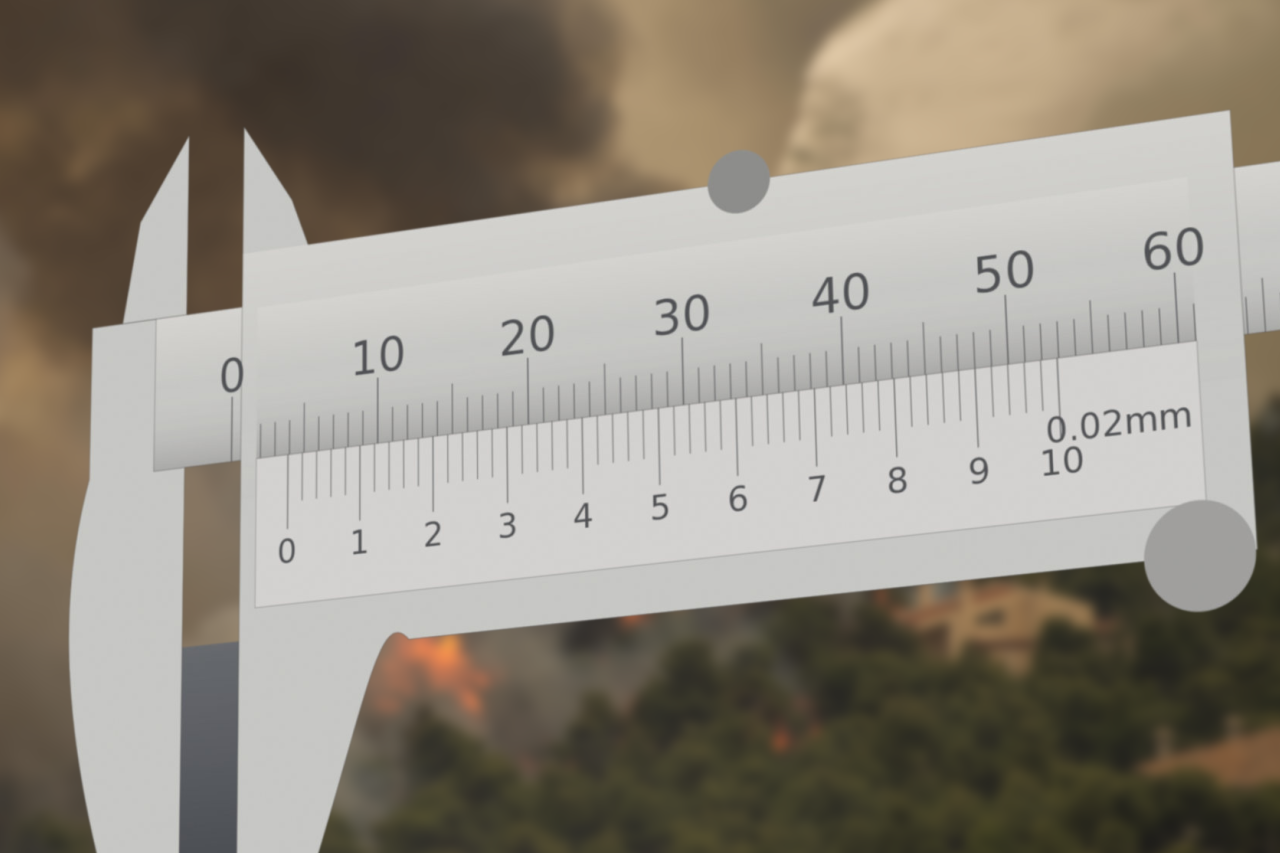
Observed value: {"value": 3.9, "unit": "mm"}
